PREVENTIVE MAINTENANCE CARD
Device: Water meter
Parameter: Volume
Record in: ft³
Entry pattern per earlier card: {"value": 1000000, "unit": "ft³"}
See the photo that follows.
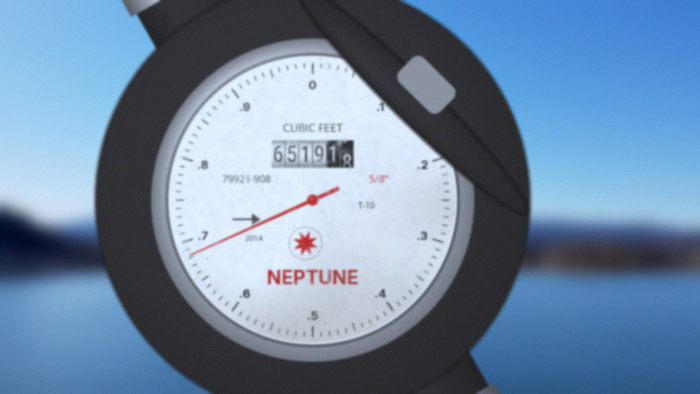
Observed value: {"value": 651917.68, "unit": "ft³"}
